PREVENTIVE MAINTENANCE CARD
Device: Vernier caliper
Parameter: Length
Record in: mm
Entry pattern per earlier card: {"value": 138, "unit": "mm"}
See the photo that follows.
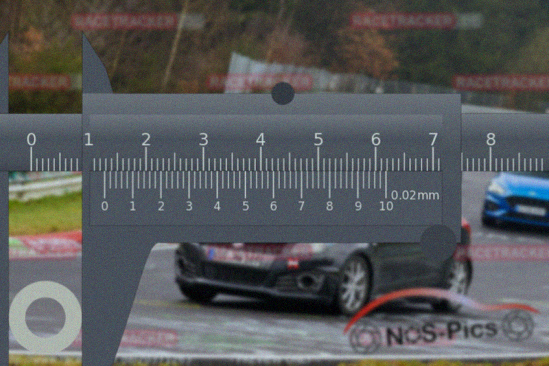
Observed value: {"value": 12.8, "unit": "mm"}
